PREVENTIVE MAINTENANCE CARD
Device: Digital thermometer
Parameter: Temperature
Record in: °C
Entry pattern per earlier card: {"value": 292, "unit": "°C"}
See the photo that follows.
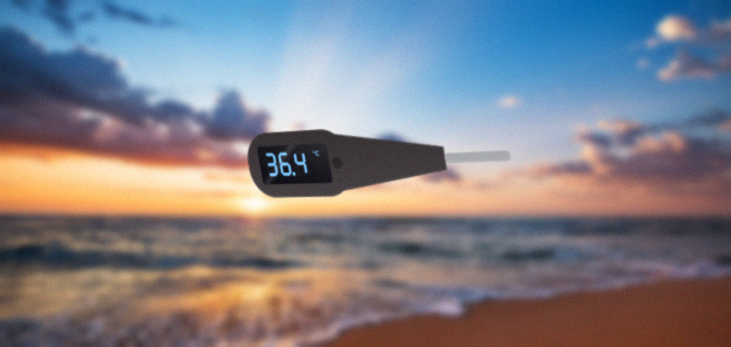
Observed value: {"value": 36.4, "unit": "°C"}
